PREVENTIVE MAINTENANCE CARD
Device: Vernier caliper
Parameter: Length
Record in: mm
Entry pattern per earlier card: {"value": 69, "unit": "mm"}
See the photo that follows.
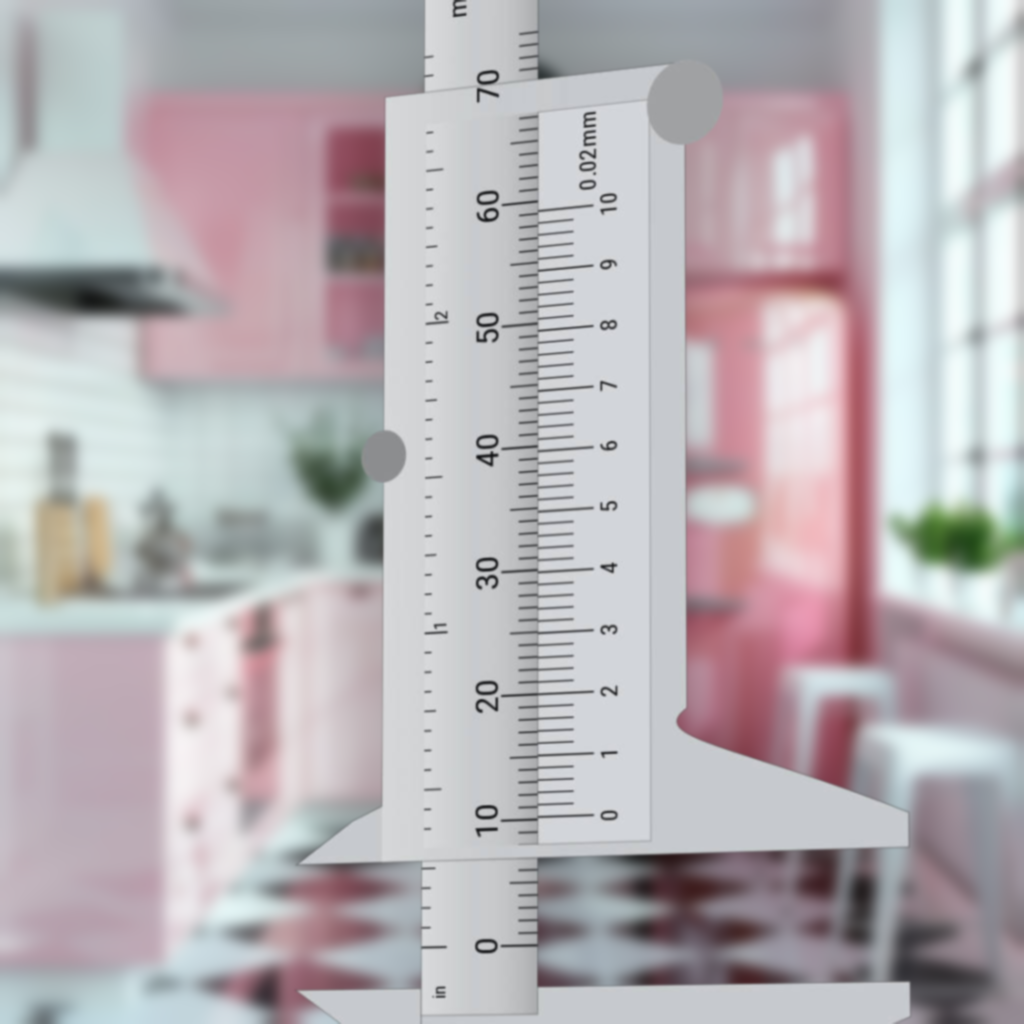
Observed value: {"value": 10.2, "unit": "mm"}
